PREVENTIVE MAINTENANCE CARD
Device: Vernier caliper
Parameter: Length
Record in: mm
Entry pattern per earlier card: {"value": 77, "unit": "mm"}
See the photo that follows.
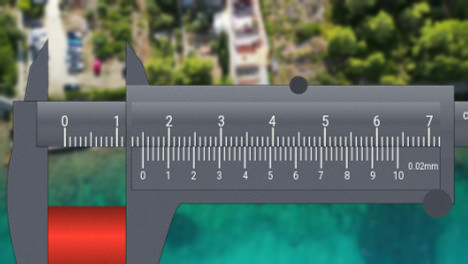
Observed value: {"value": 15.0, "unit": "mm"}
